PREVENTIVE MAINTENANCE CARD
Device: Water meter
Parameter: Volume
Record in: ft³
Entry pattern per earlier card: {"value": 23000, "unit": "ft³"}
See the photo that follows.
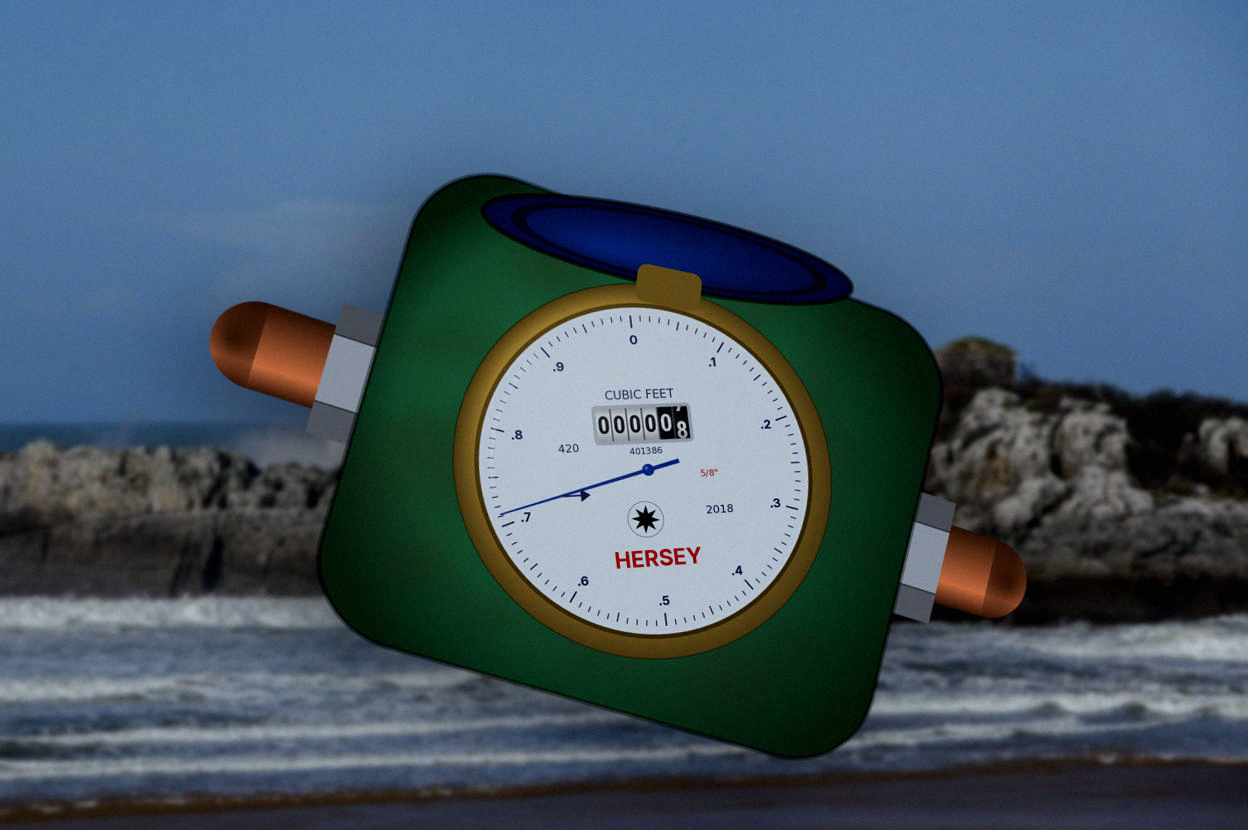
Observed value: {"value": 7.71, "unit": "ft³"}
